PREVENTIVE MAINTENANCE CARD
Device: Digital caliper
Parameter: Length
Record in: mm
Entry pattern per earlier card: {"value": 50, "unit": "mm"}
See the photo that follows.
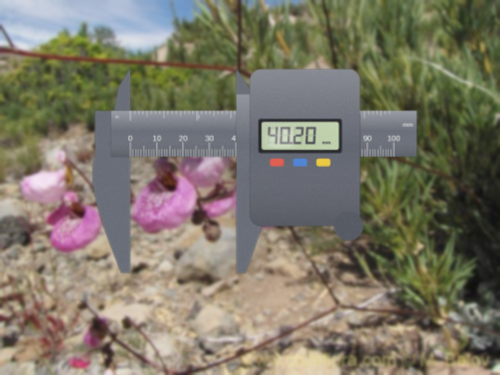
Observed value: {"value": 40.20, "unit": "mm"}
